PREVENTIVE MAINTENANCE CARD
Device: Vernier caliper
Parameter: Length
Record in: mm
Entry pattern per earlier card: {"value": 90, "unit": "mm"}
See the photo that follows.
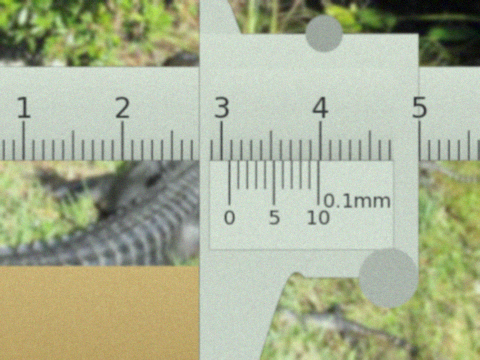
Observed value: {"value": 30.8, "unit": "mm"}
